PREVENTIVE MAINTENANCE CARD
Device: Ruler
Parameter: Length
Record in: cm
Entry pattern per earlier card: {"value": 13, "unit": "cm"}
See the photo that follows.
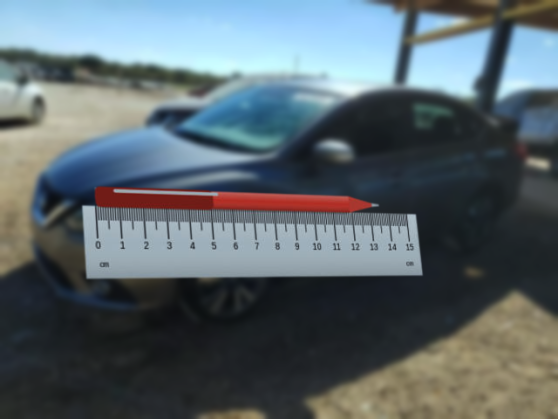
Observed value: {"value": 13.5, "unit": "cm"}
